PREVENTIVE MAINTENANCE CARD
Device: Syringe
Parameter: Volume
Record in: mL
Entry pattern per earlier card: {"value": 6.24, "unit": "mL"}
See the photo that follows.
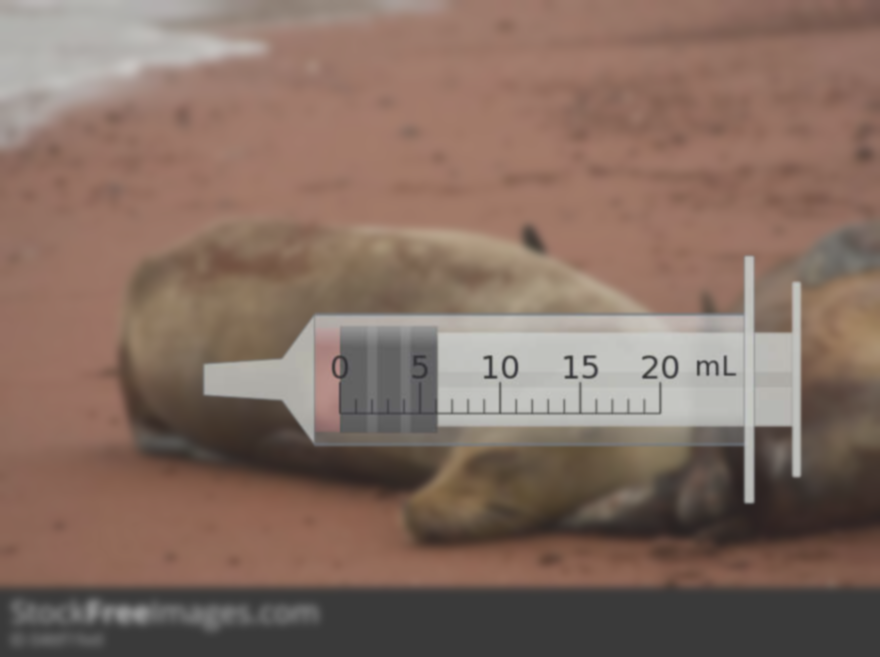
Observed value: {"value": 0, "unit": "mL"}
